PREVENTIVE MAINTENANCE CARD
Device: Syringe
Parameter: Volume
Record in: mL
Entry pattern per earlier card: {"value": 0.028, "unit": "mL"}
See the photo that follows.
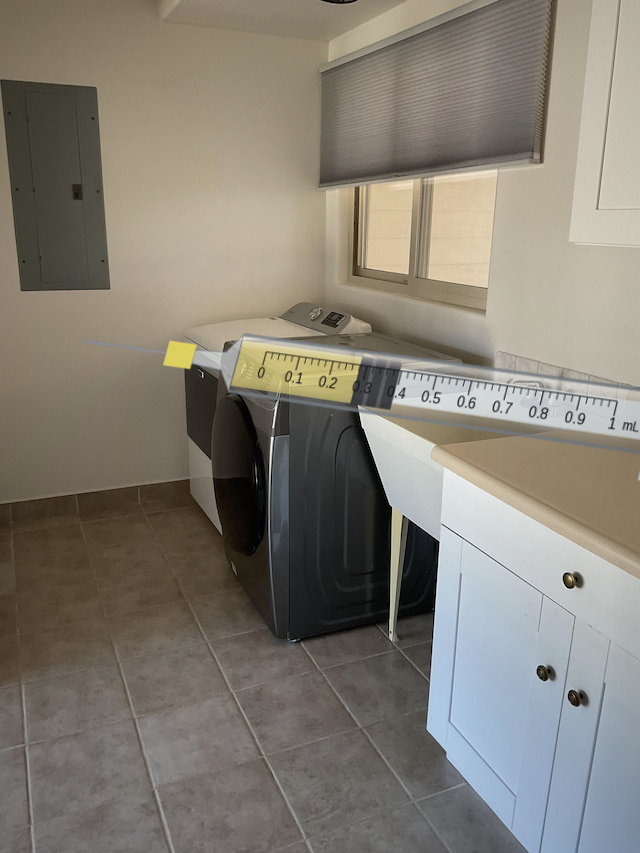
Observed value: {"value": 0.28, "unit": "mL"}
